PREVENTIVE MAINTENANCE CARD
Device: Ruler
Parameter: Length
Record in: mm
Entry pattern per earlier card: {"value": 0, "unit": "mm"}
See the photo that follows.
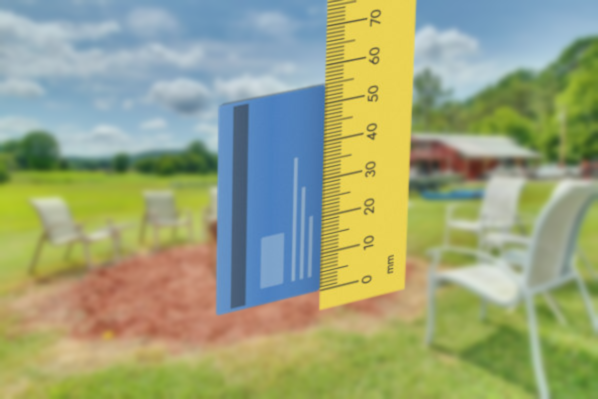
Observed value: {"value": 55, "unit": "mm"}
